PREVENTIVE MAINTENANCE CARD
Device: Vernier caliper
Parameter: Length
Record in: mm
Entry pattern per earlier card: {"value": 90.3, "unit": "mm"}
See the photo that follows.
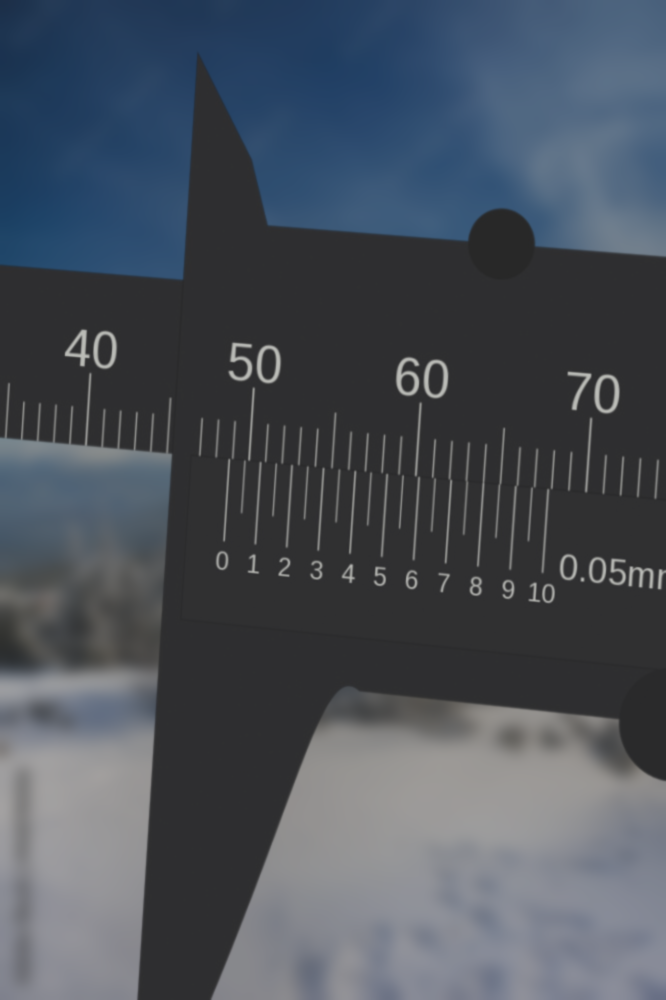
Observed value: {"value": 48.8, "unit": "mm"}
